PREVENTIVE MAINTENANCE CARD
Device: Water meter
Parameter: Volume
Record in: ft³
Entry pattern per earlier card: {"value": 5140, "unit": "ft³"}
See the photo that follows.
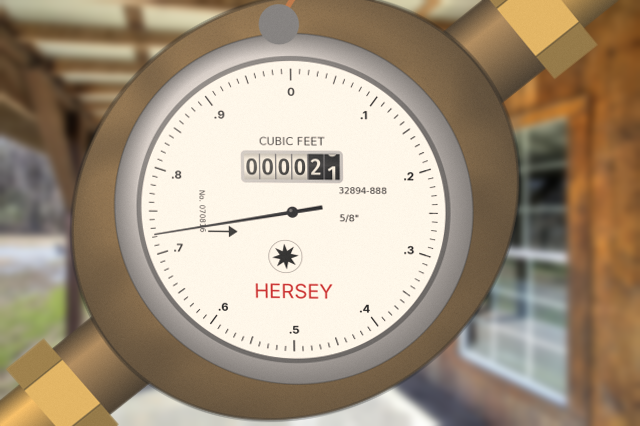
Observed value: {"value": 20.72, "unit": "ft³"}
